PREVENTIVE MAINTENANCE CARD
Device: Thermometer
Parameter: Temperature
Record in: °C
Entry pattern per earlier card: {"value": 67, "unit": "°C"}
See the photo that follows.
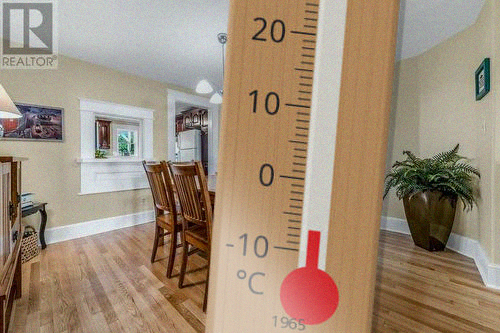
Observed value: {"value": -7, "unit": "°C"}
